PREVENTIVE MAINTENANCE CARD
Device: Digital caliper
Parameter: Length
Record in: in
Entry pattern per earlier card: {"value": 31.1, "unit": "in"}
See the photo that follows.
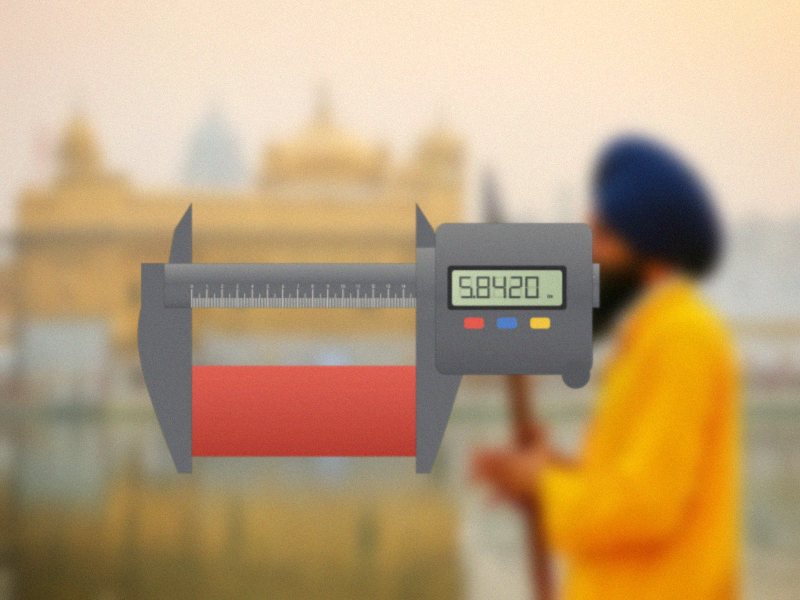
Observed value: {"value": 5.8420, "unit": "in"}
